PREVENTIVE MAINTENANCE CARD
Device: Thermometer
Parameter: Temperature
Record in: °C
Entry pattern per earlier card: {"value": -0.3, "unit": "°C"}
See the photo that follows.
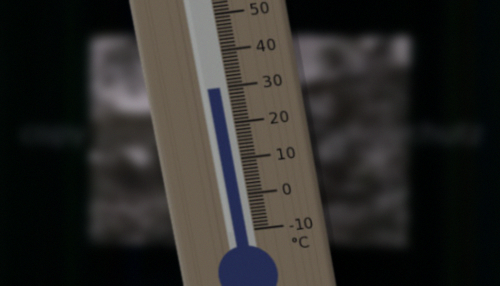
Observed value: {"value": 30, "unit": "°C"}
